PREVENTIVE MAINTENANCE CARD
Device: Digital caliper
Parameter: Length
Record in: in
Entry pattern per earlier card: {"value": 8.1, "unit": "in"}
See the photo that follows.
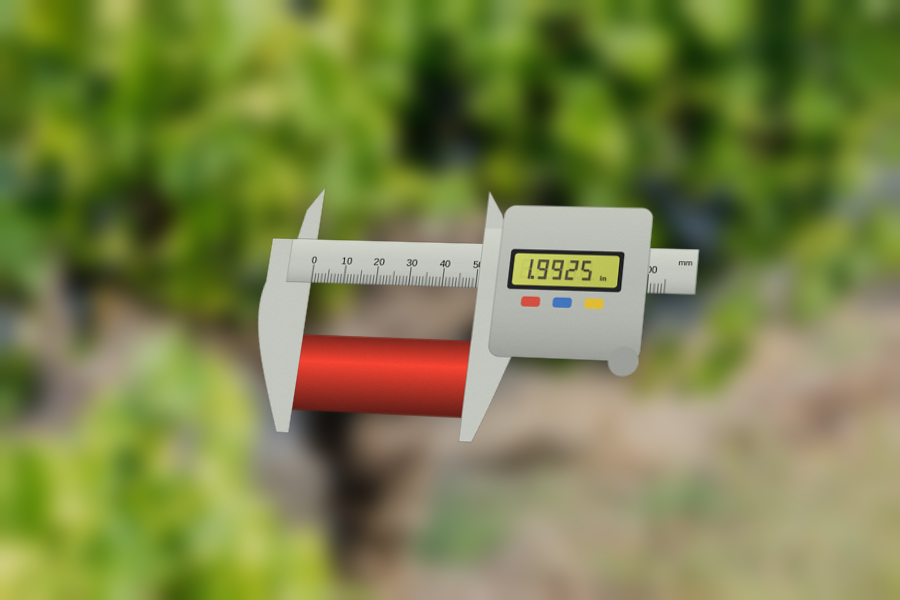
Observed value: {"value": 1.9925, "unit": "in"}
